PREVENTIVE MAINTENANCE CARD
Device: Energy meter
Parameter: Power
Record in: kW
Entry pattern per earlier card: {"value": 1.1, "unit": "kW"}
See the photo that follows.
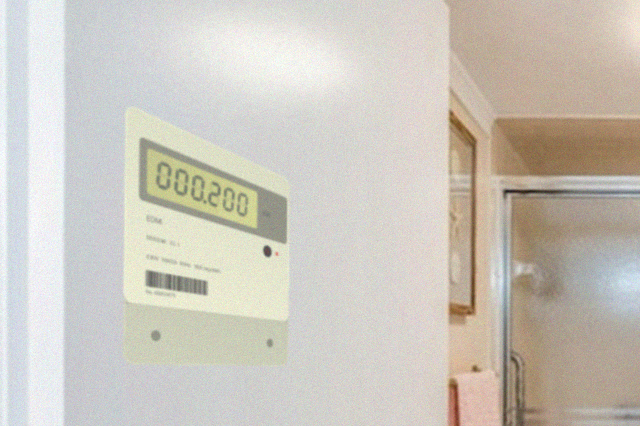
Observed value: {"value": 0.200, "unit": "kW"}
